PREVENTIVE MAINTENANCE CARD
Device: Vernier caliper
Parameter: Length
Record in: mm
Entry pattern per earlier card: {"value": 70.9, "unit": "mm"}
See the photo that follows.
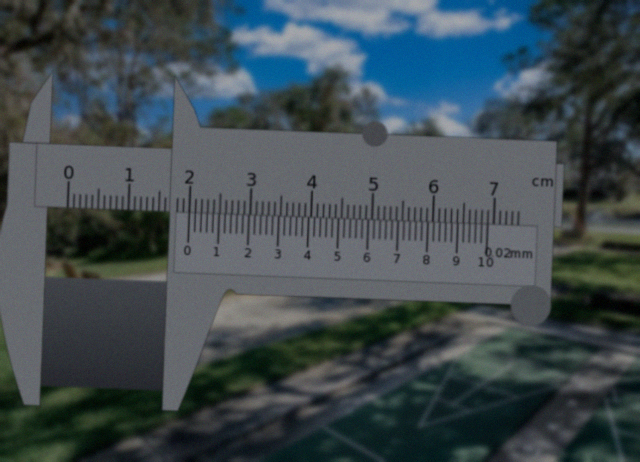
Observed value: {"value": 20.0, "unit": "mm"}
